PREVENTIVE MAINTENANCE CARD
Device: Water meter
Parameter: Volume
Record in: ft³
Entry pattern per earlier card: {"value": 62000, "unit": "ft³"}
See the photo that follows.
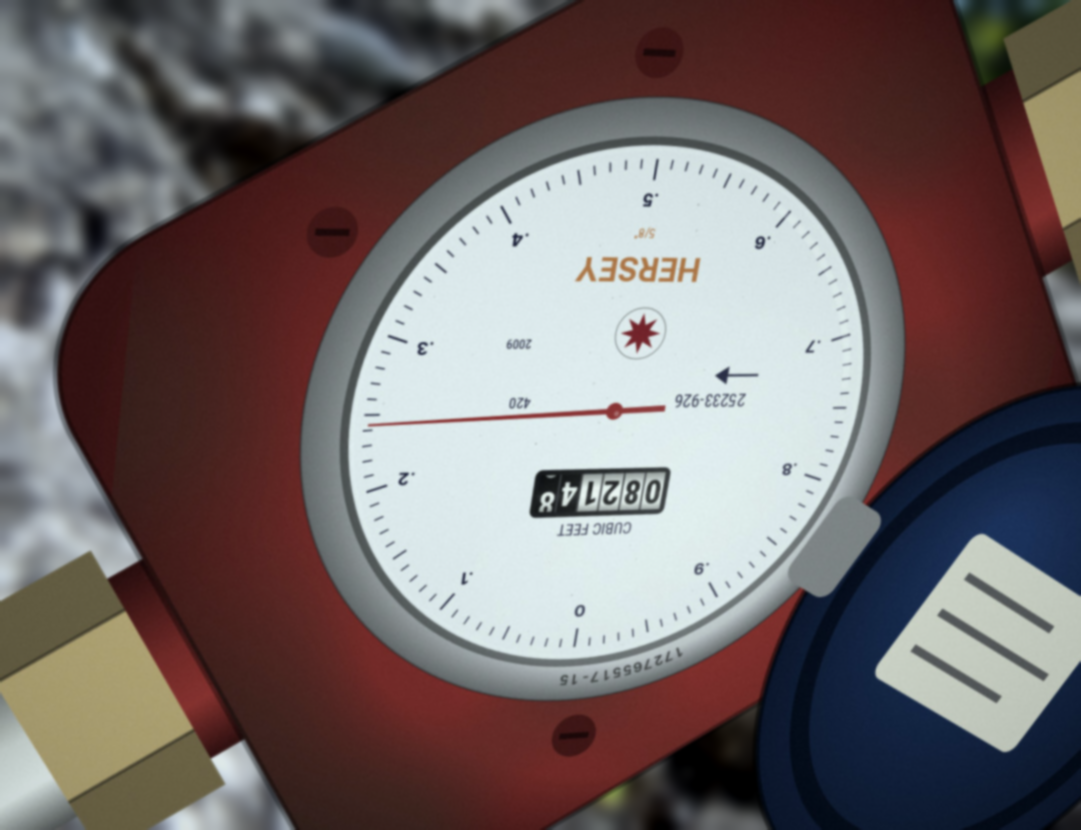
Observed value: {"value": 82148.24, "unit": "ft³"}
